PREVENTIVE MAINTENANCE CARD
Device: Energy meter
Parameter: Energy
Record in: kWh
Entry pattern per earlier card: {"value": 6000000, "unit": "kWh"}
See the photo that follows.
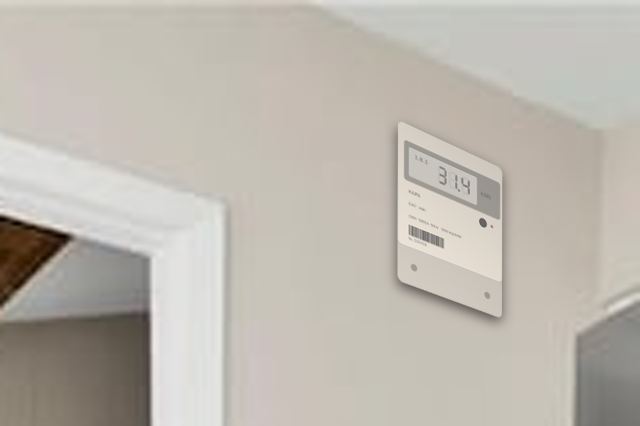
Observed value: {"value": 31.4, "unit": "kWh"}
